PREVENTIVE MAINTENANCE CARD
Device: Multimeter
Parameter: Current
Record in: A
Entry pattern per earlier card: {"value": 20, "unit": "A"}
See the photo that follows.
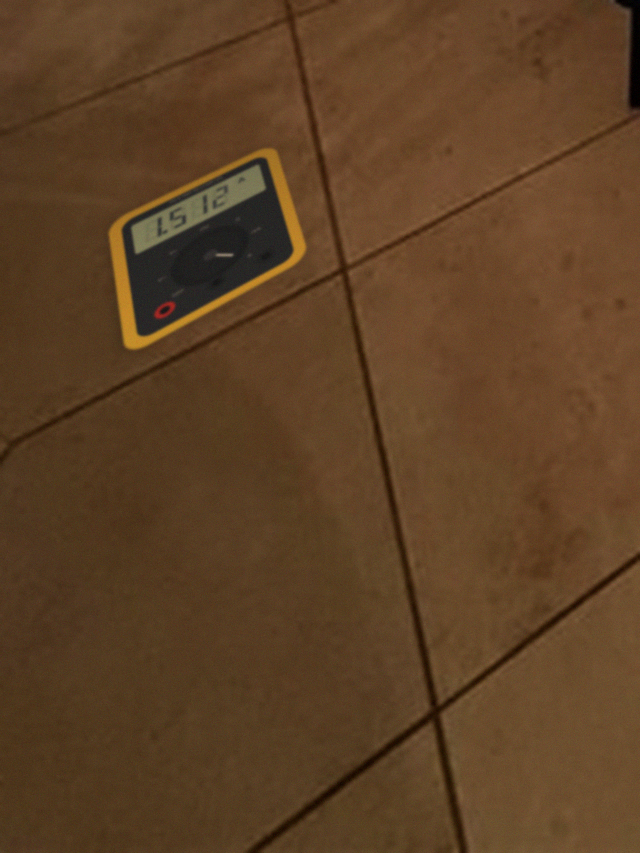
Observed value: {"value": 1.512, "unit": "A"}
